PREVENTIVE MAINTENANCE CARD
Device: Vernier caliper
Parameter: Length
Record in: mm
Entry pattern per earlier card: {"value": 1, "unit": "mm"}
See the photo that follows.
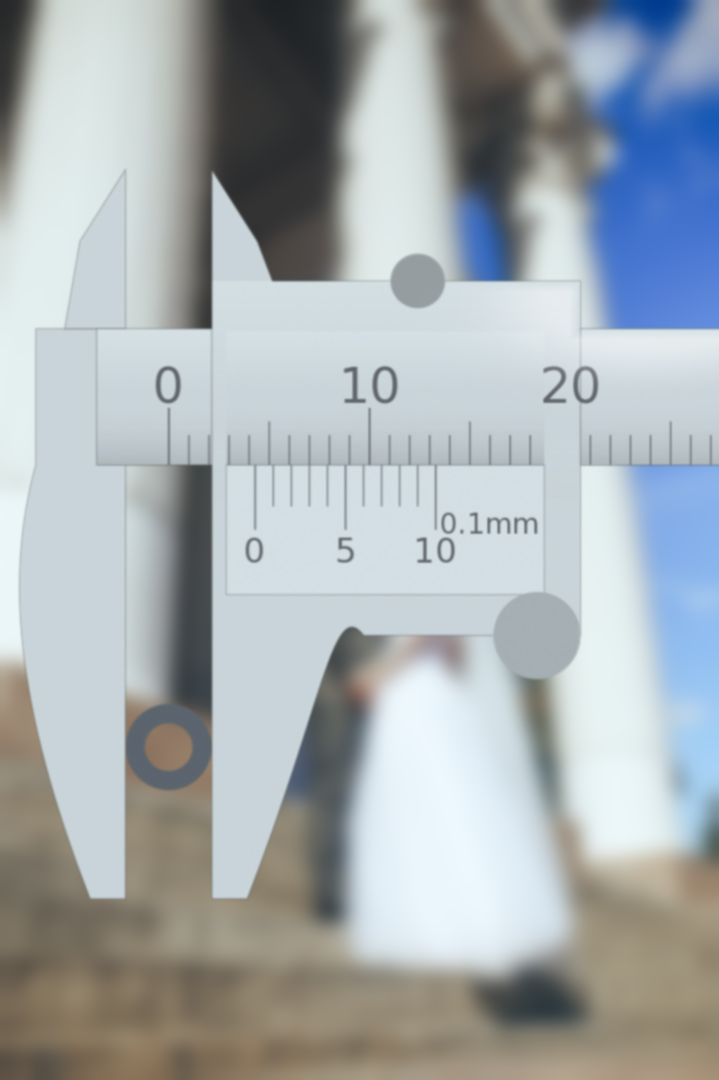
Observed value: {"value": 4.3, "unit": "mm"}
